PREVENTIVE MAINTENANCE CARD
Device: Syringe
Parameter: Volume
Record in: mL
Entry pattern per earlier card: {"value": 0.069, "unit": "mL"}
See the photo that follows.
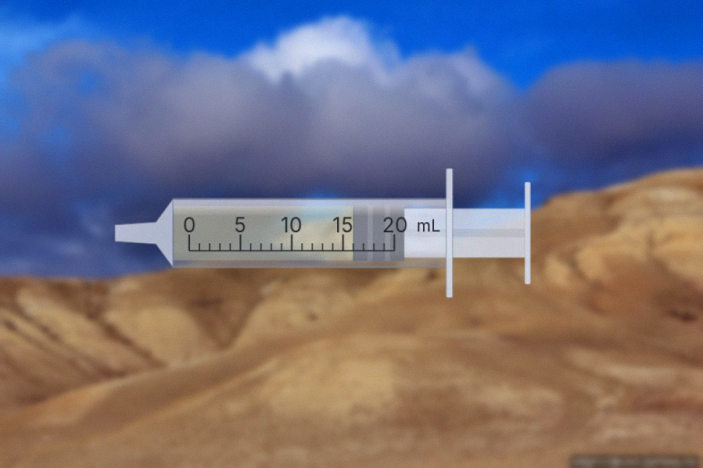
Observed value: {"value": 16, "unit": "mL"}
